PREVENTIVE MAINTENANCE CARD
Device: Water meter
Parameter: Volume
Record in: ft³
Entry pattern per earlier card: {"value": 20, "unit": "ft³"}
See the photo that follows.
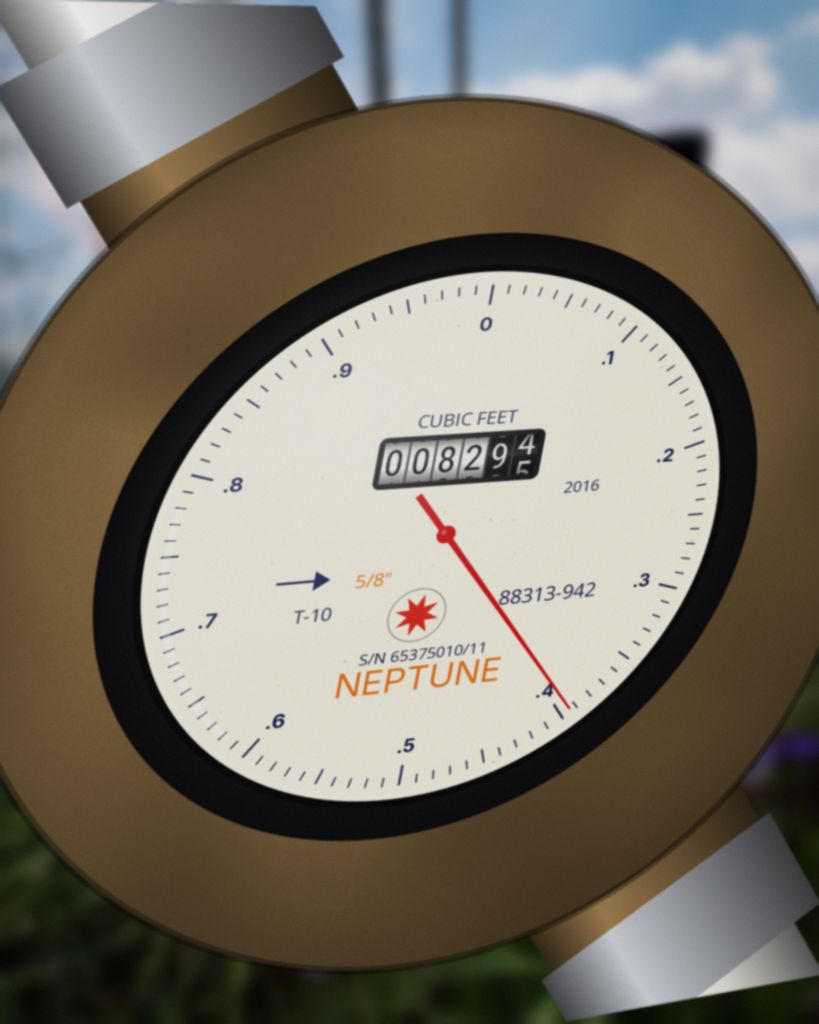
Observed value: {"value": 8294.39, "unit": "ft³"}
